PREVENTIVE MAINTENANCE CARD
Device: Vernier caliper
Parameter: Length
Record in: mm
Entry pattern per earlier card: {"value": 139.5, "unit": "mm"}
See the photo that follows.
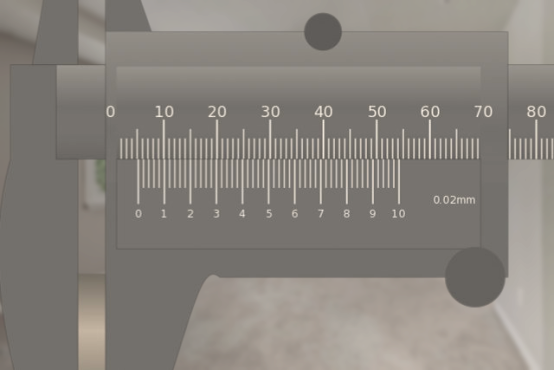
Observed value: {"value": 5.2, "unit": "mm"}
